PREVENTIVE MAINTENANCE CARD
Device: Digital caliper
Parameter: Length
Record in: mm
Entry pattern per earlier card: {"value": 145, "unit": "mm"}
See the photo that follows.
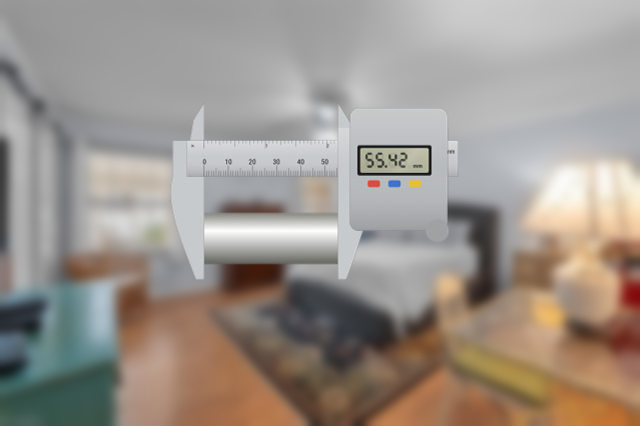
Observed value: {"value": 55.42, "unit": "mm"}
